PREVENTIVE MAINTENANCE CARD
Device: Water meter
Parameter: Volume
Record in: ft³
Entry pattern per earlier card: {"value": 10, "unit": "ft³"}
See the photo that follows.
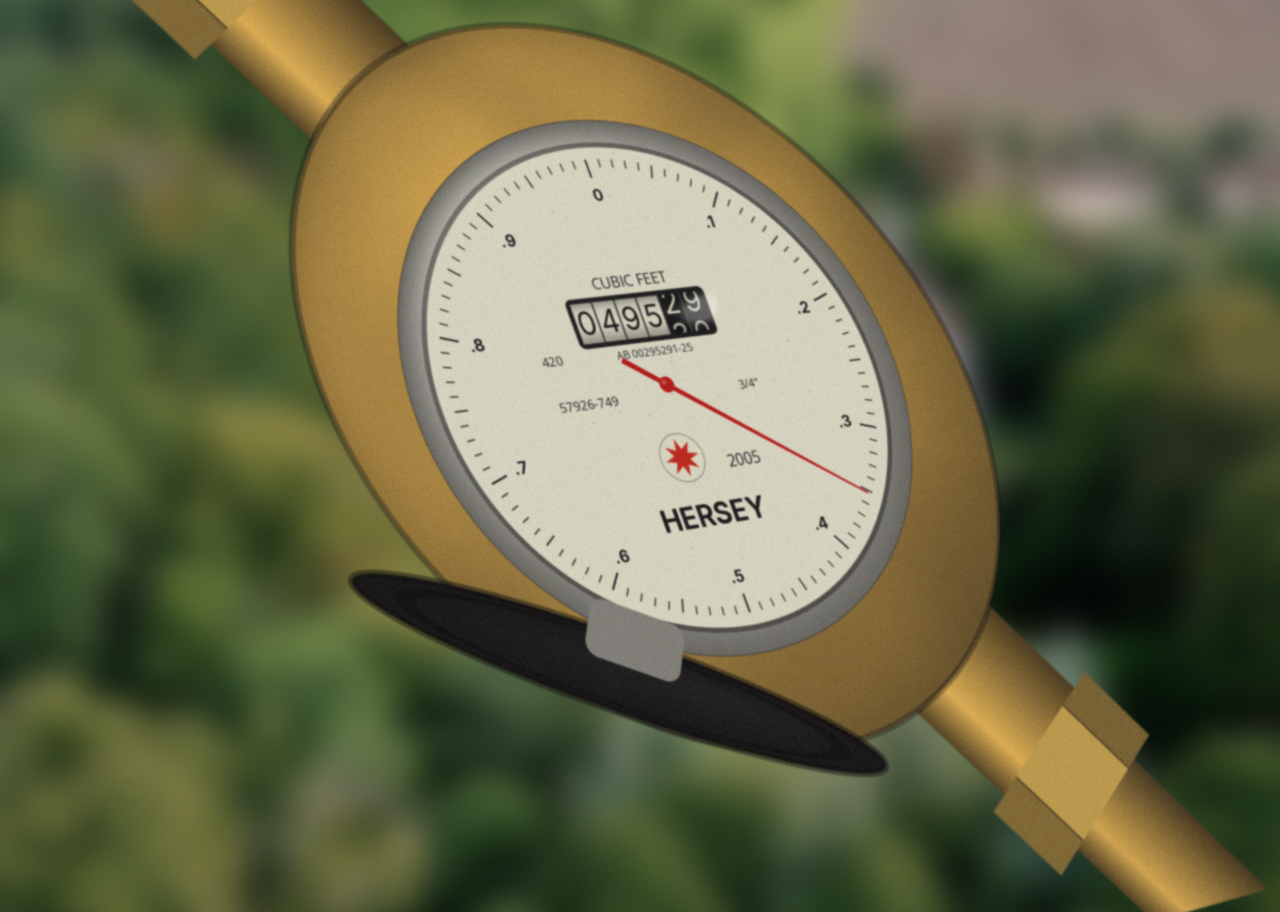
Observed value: {"value": 49529.35, "unit": "ft³"}
